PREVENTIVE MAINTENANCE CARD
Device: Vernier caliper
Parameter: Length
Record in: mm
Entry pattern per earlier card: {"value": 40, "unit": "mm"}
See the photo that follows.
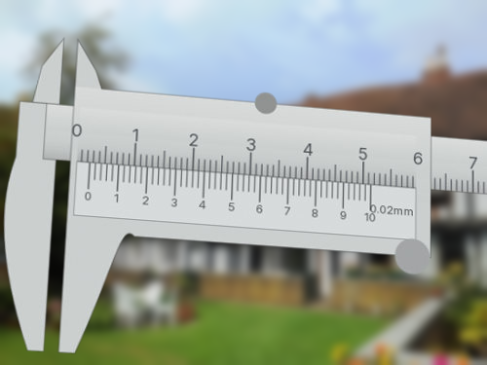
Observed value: {"value": 2.4, "unit": "mm"}
